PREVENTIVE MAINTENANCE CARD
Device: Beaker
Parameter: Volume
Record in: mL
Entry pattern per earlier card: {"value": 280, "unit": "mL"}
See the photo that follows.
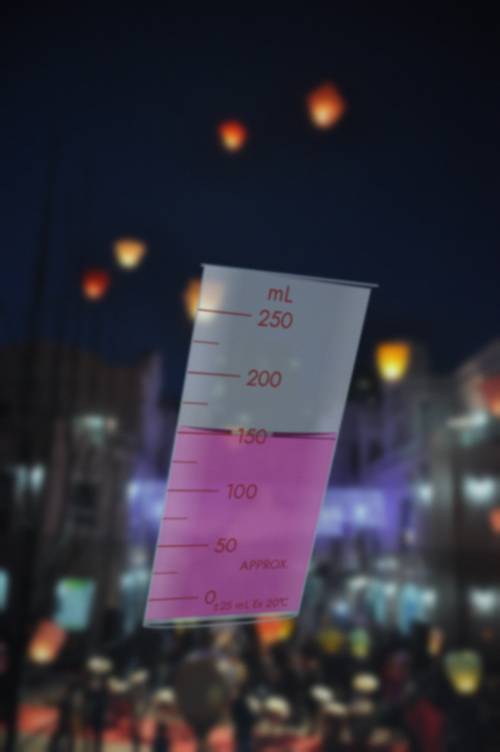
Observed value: {"value": 150, "unit": "mL"}
